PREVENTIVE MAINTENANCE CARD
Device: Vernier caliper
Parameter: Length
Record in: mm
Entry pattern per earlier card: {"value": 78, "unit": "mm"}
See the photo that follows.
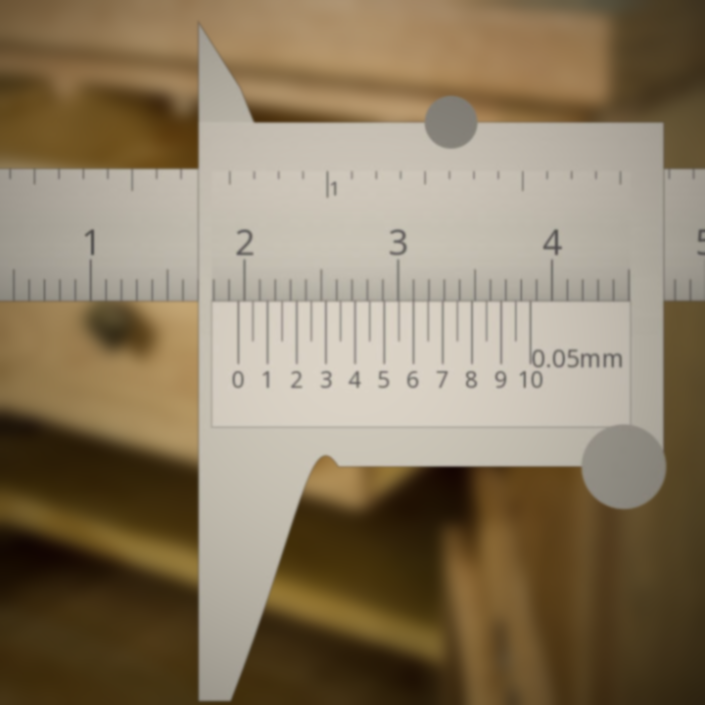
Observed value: {"value": 19.6, "unit": "mm"}
